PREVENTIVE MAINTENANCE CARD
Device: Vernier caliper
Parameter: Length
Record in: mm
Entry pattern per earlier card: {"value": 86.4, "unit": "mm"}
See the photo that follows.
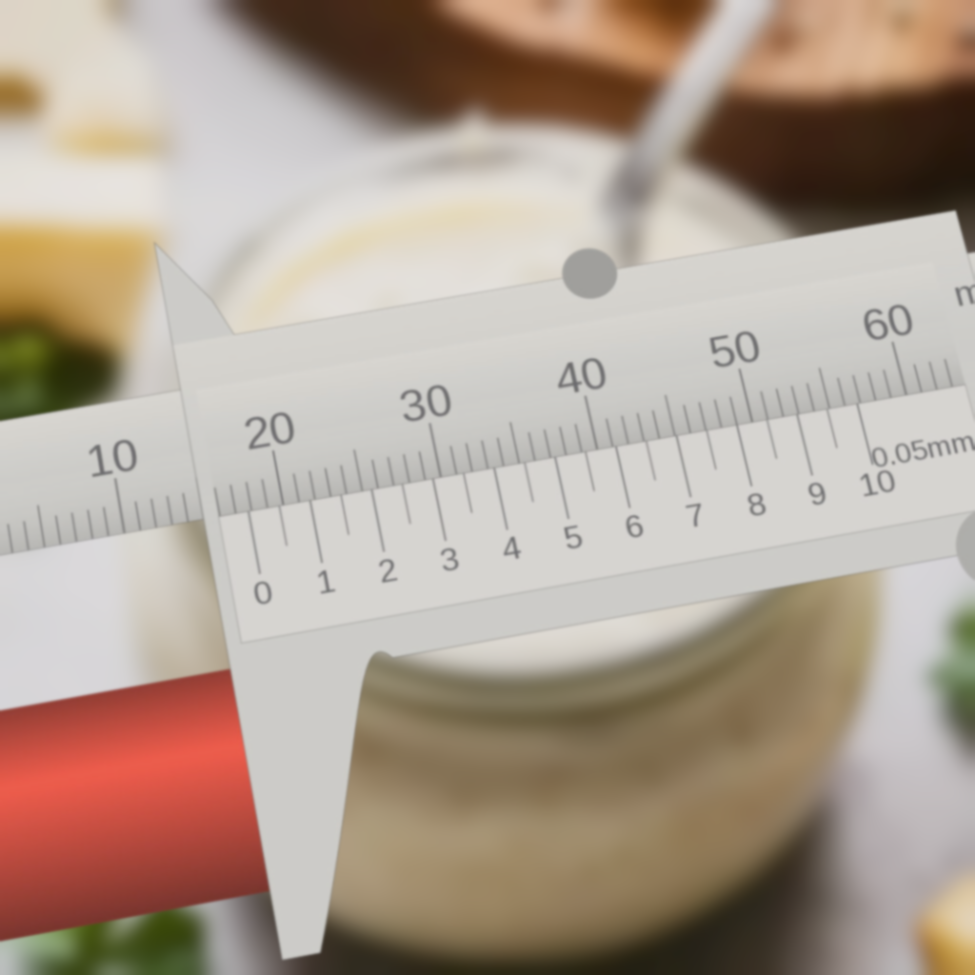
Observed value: {"value": 17.8, "unit": "mm"}
